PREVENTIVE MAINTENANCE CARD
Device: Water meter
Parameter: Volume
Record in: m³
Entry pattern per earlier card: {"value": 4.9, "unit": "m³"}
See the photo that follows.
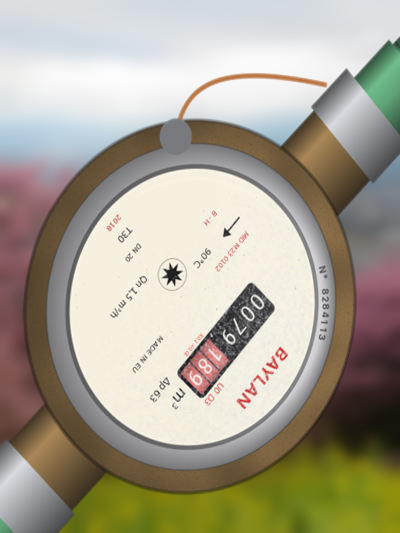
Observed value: {"value": 79.189, "unit": "m³"}
